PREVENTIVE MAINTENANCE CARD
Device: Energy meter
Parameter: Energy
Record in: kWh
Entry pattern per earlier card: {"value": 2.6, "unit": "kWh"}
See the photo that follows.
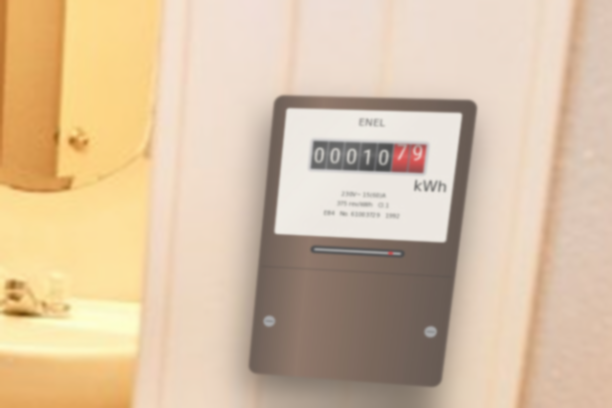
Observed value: {"value": 10.79, "unit": "kWh"}
